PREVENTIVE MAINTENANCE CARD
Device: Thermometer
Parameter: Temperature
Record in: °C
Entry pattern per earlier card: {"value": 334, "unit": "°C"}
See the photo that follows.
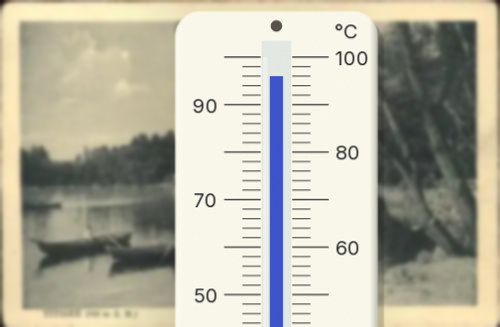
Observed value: {"value": 96, "unit": "°C"}
